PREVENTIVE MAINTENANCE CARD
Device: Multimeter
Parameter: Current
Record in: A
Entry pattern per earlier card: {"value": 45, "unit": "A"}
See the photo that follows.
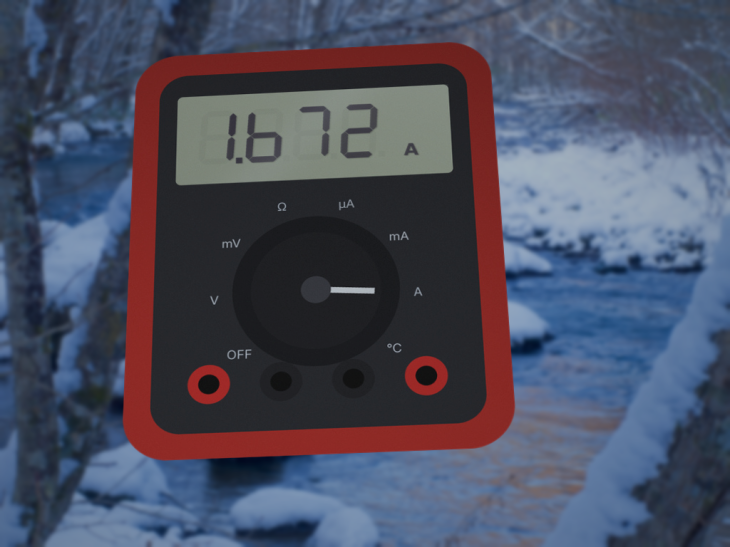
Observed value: {"value": 1.672, "unit": "A"}
